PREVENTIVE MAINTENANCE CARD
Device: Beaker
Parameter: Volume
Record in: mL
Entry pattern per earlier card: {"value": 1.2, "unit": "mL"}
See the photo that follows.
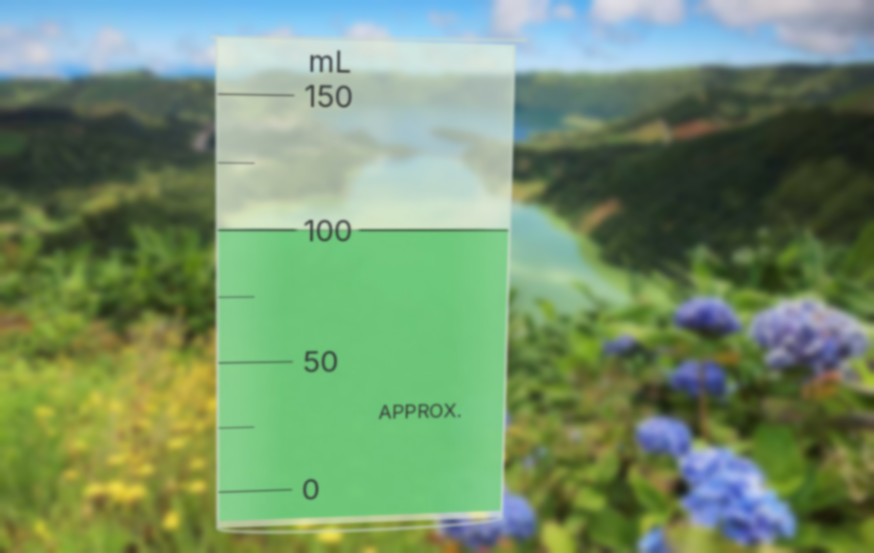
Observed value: {"value": 100, "unit": "mL"}
